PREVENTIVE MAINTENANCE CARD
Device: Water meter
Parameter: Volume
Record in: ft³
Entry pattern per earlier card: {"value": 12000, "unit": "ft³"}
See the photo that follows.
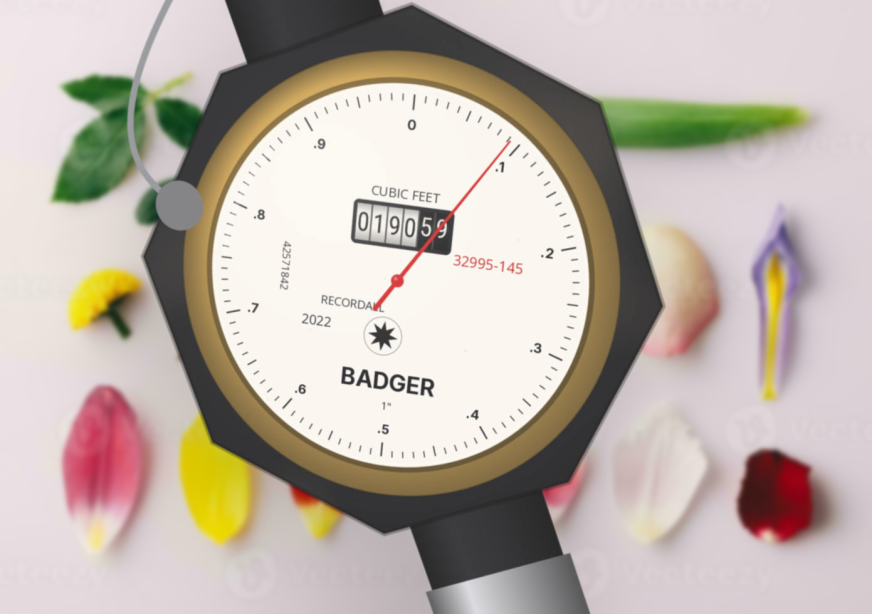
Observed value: {"value": 19059.09, "unit": "ft³"}
